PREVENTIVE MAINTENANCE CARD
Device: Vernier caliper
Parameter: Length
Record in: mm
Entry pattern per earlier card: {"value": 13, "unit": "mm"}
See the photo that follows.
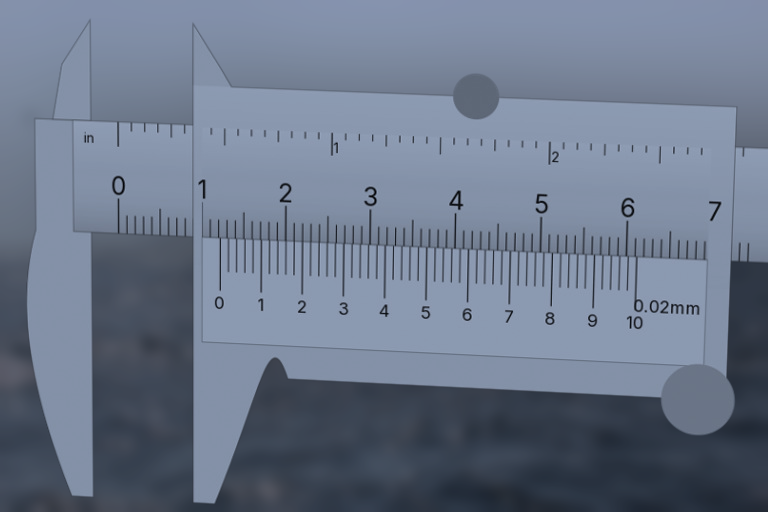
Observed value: {"value": 12.2, "unit": "mm"}
